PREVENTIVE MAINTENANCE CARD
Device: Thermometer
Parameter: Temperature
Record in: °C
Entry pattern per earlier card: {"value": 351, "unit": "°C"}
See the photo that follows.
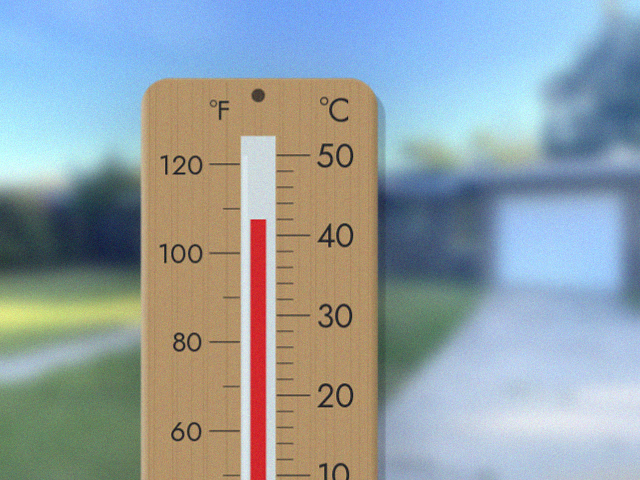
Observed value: {"value": 42, "unit": "°C"}
